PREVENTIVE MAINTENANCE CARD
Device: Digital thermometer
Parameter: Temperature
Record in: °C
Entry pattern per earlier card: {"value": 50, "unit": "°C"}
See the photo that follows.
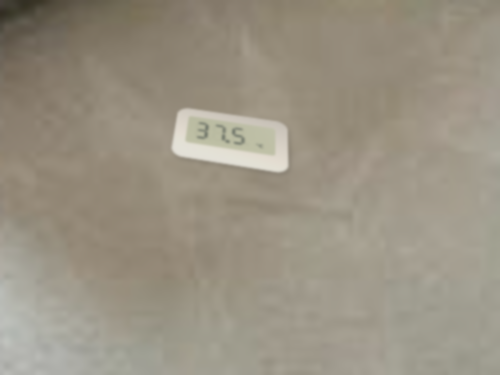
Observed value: {"value": 37.5, "unit": "°C"}
